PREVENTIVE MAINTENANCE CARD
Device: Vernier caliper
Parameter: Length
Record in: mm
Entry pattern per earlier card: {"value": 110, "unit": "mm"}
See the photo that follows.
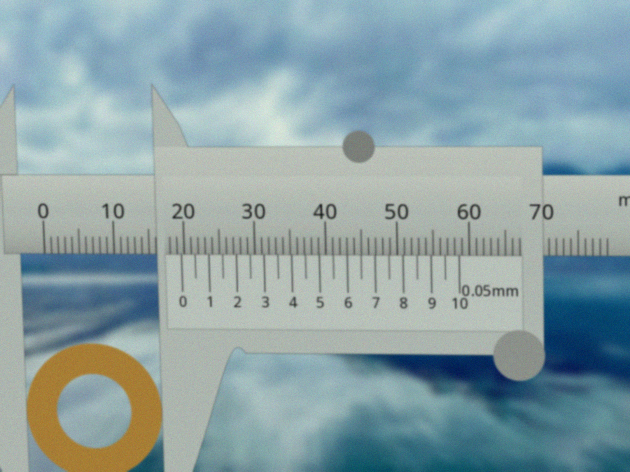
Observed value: {"value": 19.6, "unit": "mm"}
